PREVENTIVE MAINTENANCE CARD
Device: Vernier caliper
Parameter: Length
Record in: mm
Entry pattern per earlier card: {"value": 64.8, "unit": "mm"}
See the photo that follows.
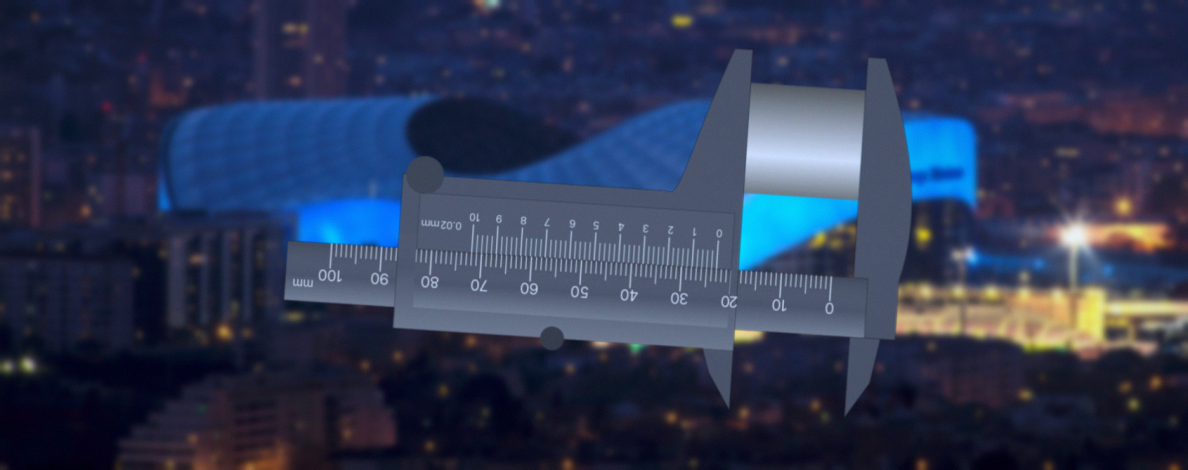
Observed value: {"value": 23.0, "unit": "mm"}
